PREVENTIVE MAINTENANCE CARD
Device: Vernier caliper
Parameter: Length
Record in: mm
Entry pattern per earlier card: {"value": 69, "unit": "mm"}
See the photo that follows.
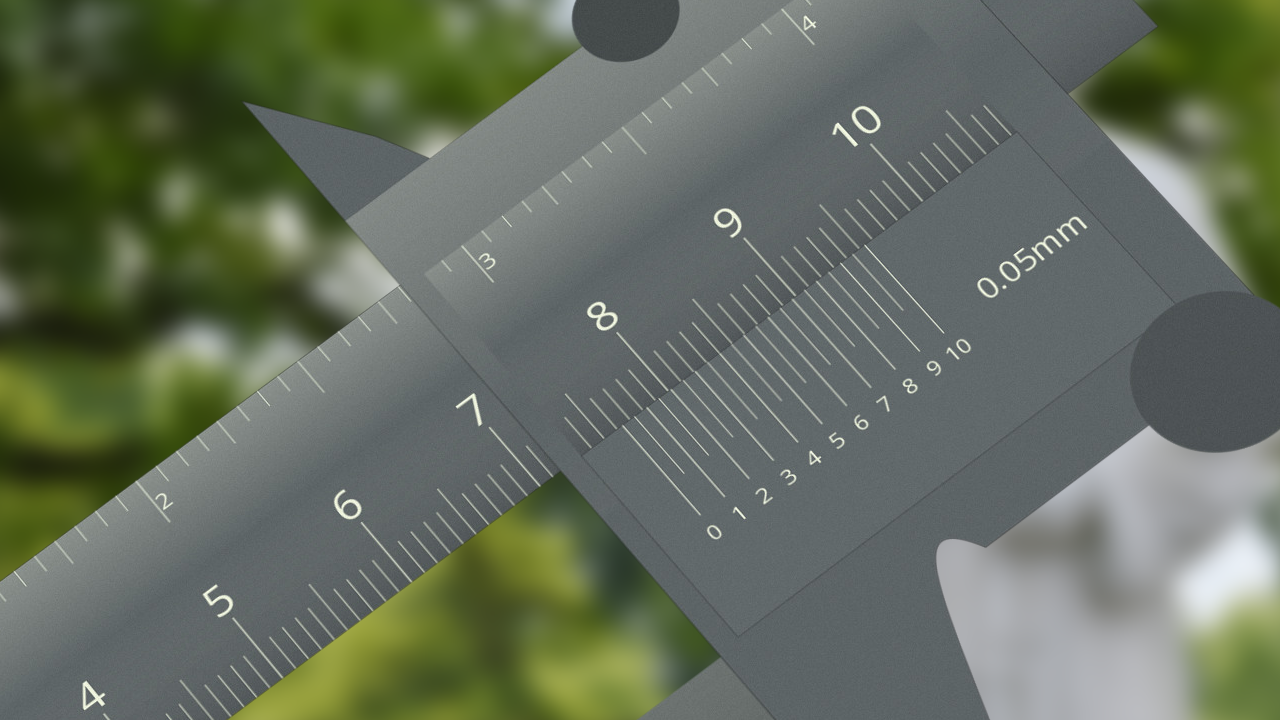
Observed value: {"value": 76.4, "unit": "mm"}
